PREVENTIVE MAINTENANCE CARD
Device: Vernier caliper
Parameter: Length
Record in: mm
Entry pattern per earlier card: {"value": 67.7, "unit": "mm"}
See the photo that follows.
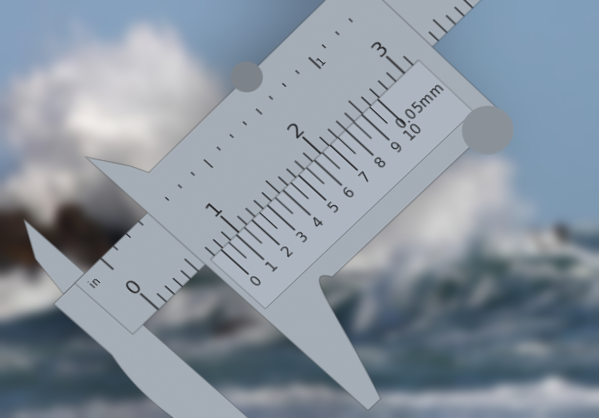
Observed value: {"value": 7.8, "unit": "mm"}
